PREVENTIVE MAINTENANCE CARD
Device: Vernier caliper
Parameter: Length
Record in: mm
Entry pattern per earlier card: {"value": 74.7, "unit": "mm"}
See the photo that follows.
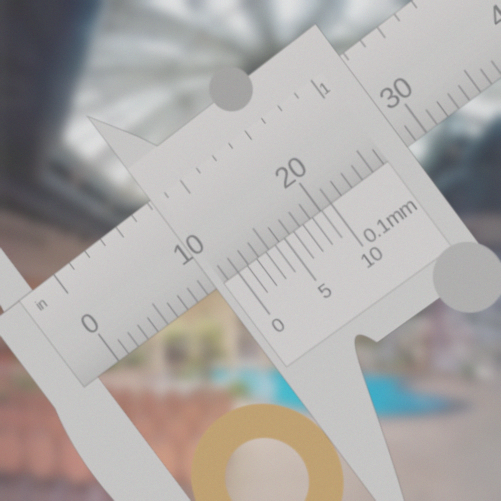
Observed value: {"value": 12.0, "unit": "mm"}
